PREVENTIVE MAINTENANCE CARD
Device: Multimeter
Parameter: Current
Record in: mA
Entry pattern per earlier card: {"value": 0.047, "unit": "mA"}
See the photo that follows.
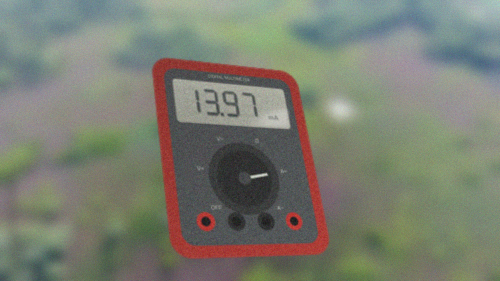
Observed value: {"value": 13.97, "unit": "mA"}
